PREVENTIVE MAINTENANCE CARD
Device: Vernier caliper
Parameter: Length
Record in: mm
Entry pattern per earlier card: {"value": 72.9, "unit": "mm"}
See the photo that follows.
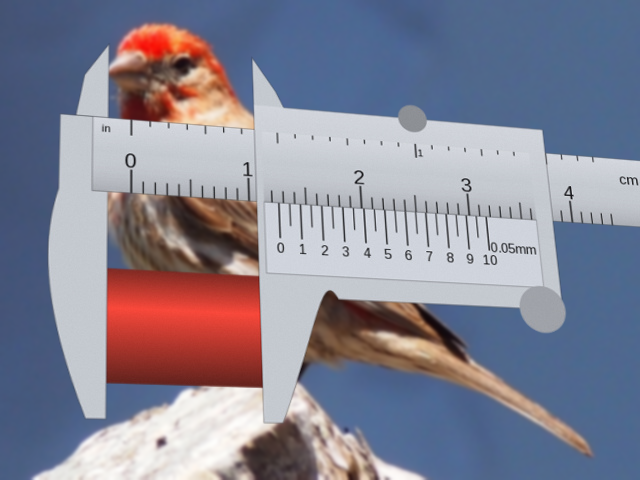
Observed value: {"value": 12.6, "unit": "mm"}
